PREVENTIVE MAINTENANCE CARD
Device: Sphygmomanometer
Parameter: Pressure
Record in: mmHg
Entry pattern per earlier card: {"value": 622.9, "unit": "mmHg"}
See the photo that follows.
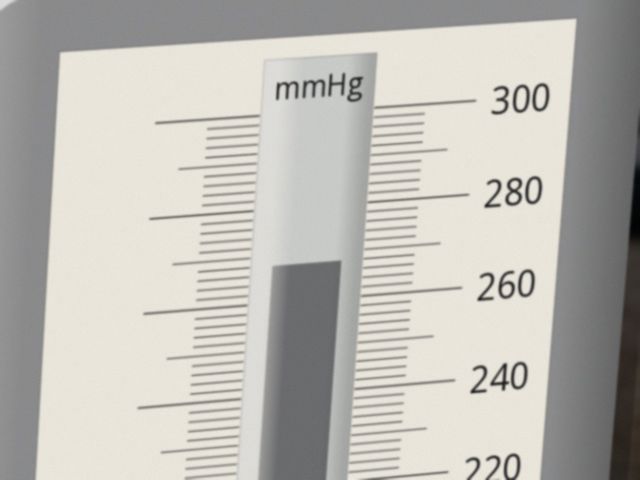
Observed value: {"value": 268, "unit": "mmHg"}
